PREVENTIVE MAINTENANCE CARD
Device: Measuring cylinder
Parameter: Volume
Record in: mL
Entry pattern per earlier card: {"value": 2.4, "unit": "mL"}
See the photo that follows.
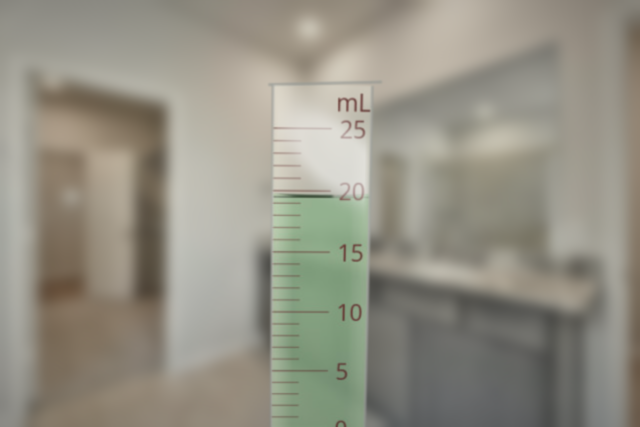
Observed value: {"value": 19.5, "unit": "mL"}
